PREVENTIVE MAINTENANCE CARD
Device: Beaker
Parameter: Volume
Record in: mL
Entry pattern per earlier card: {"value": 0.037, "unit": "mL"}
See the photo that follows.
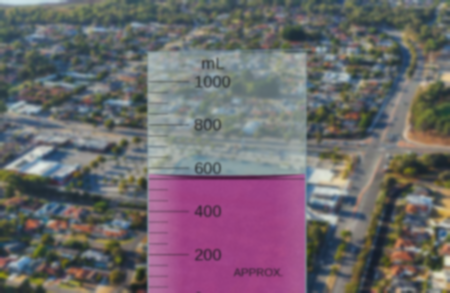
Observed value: {"value": 550, "unit": "mL"}
